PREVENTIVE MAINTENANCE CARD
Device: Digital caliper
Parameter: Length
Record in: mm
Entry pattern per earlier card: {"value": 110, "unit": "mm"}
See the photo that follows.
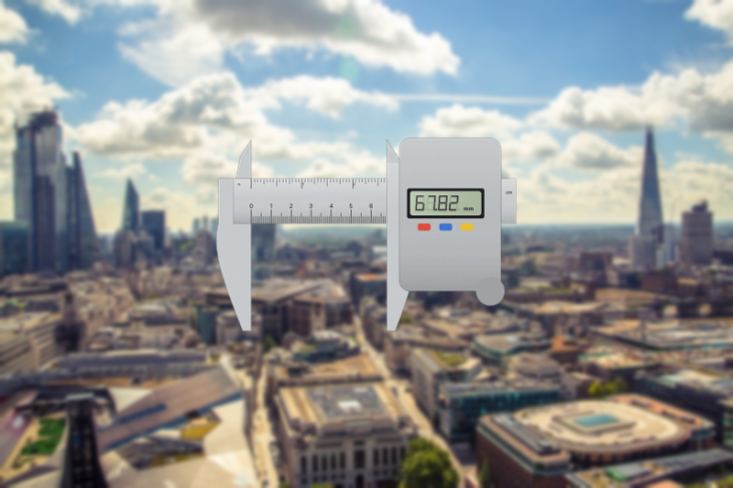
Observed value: {"value": 67.82, "unit": "mm"}
